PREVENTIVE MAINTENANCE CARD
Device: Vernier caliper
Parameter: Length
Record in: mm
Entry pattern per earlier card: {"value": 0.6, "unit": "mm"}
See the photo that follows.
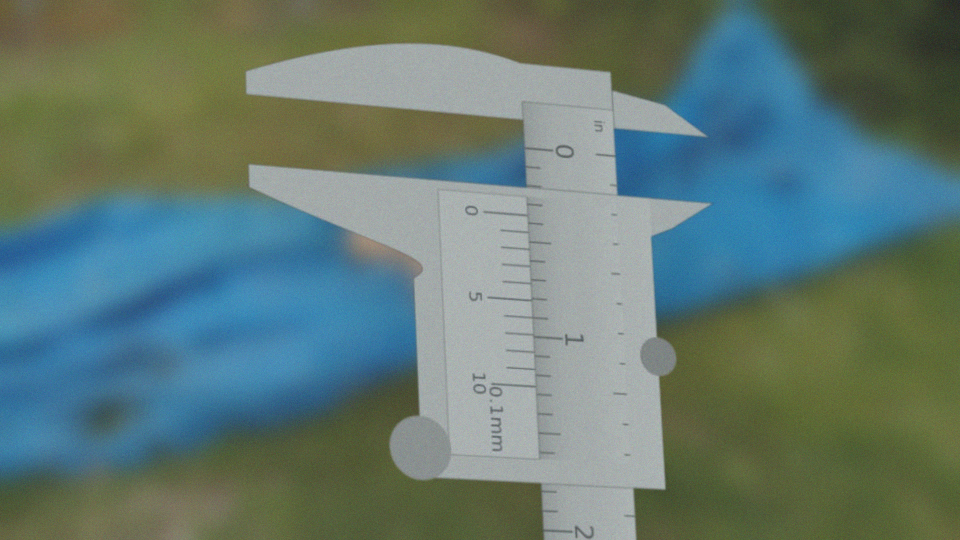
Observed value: {"value": 3.6, "unit": "mm"}
